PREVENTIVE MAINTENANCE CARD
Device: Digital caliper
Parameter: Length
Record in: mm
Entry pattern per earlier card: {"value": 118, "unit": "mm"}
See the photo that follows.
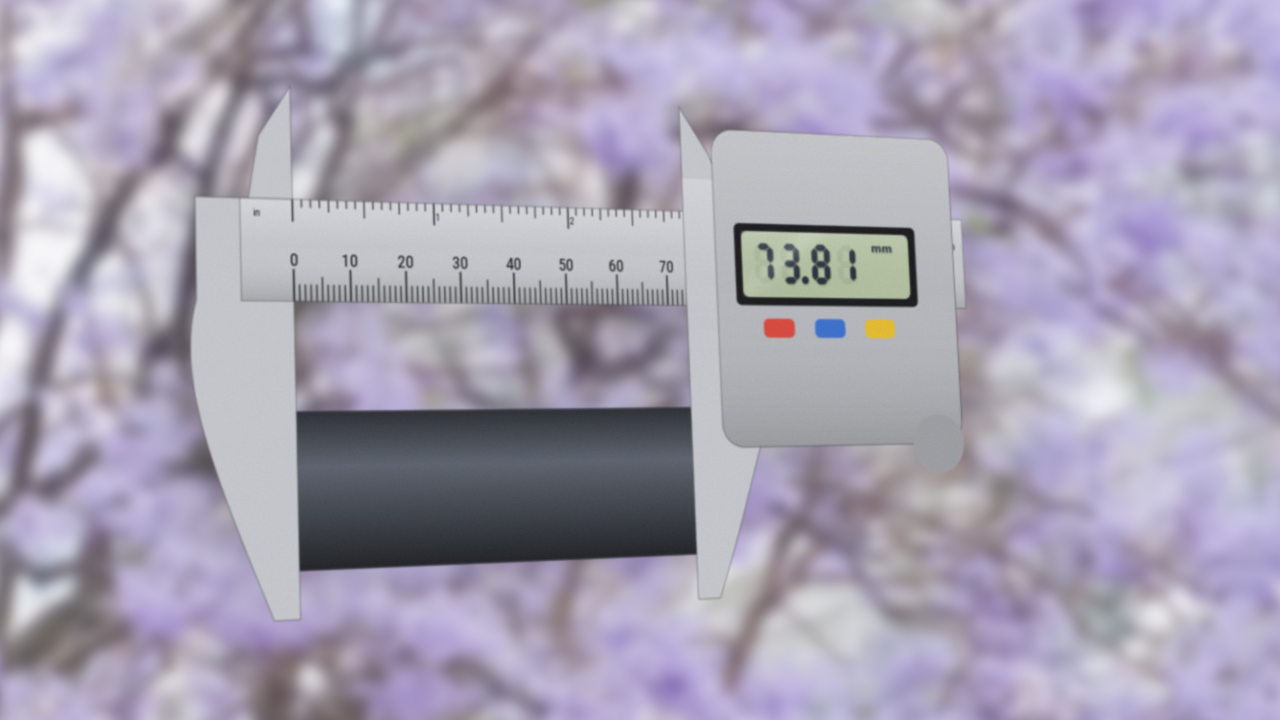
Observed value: {"value": 73.81, "unit": "mm"}
